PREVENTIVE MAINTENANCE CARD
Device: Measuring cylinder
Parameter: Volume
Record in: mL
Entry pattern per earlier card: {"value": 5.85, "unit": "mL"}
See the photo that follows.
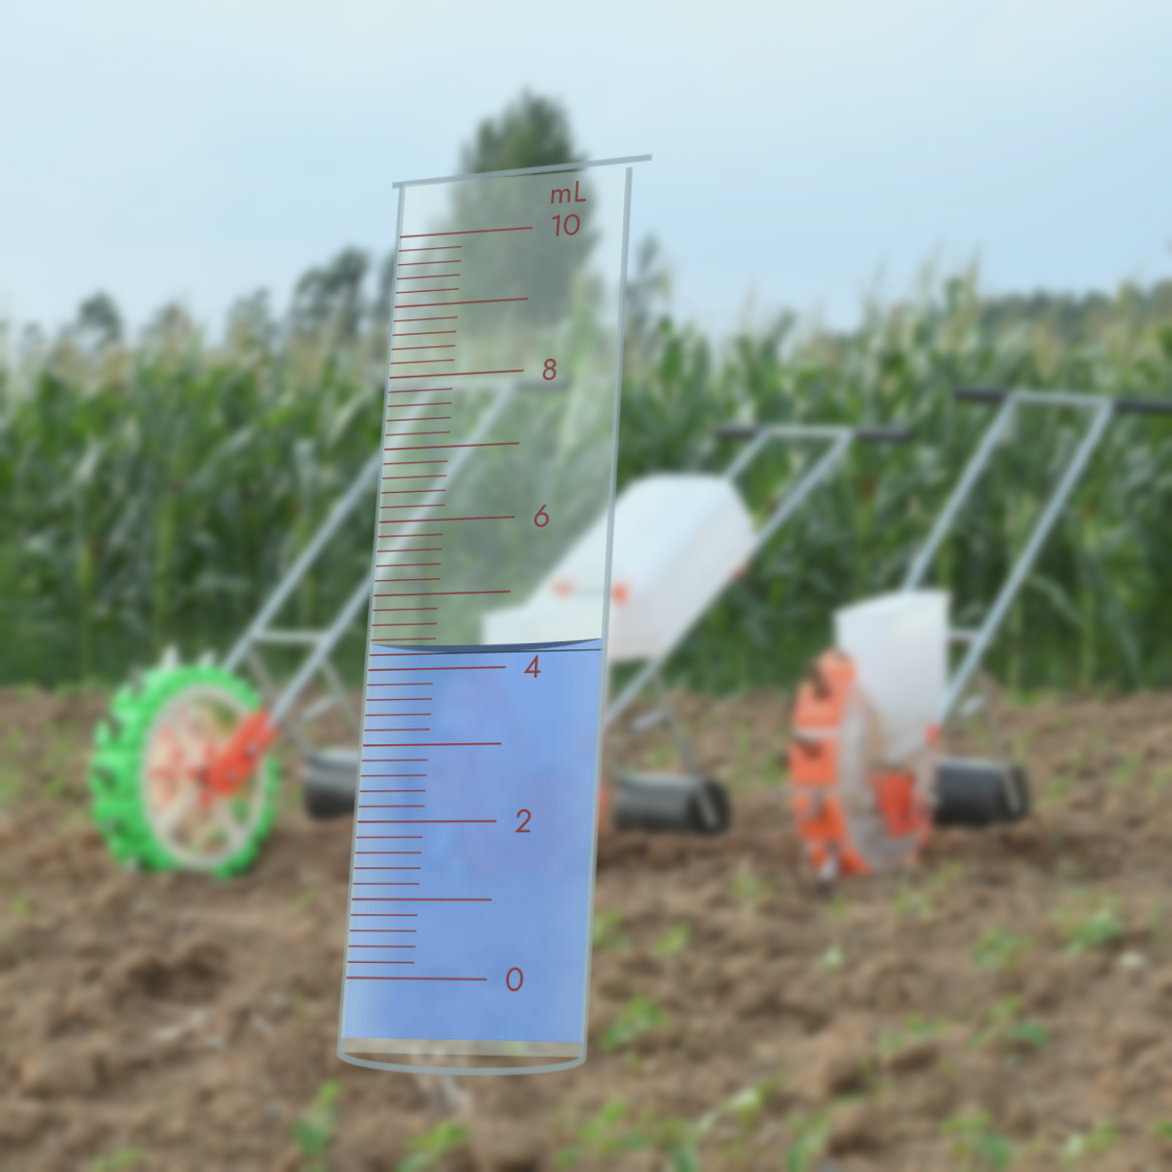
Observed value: {"value": 4.2, "unit": "mL"}
